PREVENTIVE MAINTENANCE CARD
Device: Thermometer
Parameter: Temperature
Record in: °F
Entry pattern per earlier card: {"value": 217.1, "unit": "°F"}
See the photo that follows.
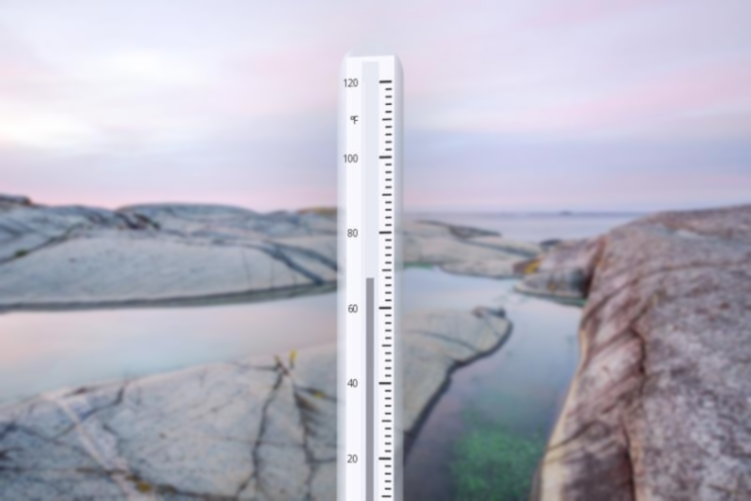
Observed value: {"value": 68, "unit": "°F"}
